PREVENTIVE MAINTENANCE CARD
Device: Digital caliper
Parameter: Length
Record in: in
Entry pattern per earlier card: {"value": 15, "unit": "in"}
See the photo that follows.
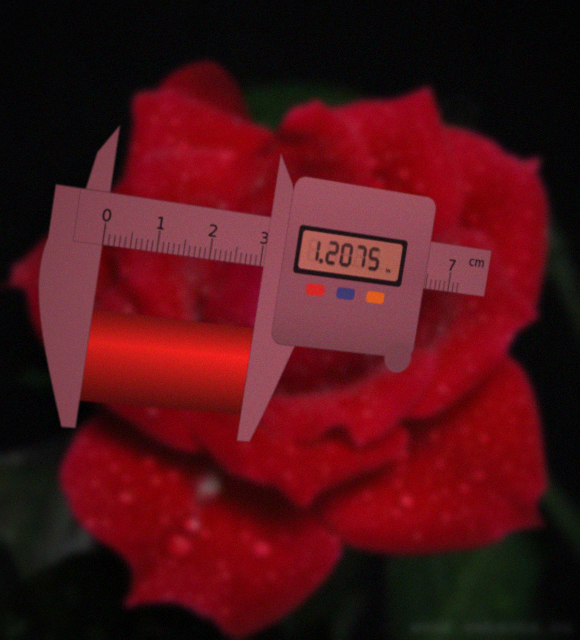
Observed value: {"value": 1.2075, "unit": "in"}
